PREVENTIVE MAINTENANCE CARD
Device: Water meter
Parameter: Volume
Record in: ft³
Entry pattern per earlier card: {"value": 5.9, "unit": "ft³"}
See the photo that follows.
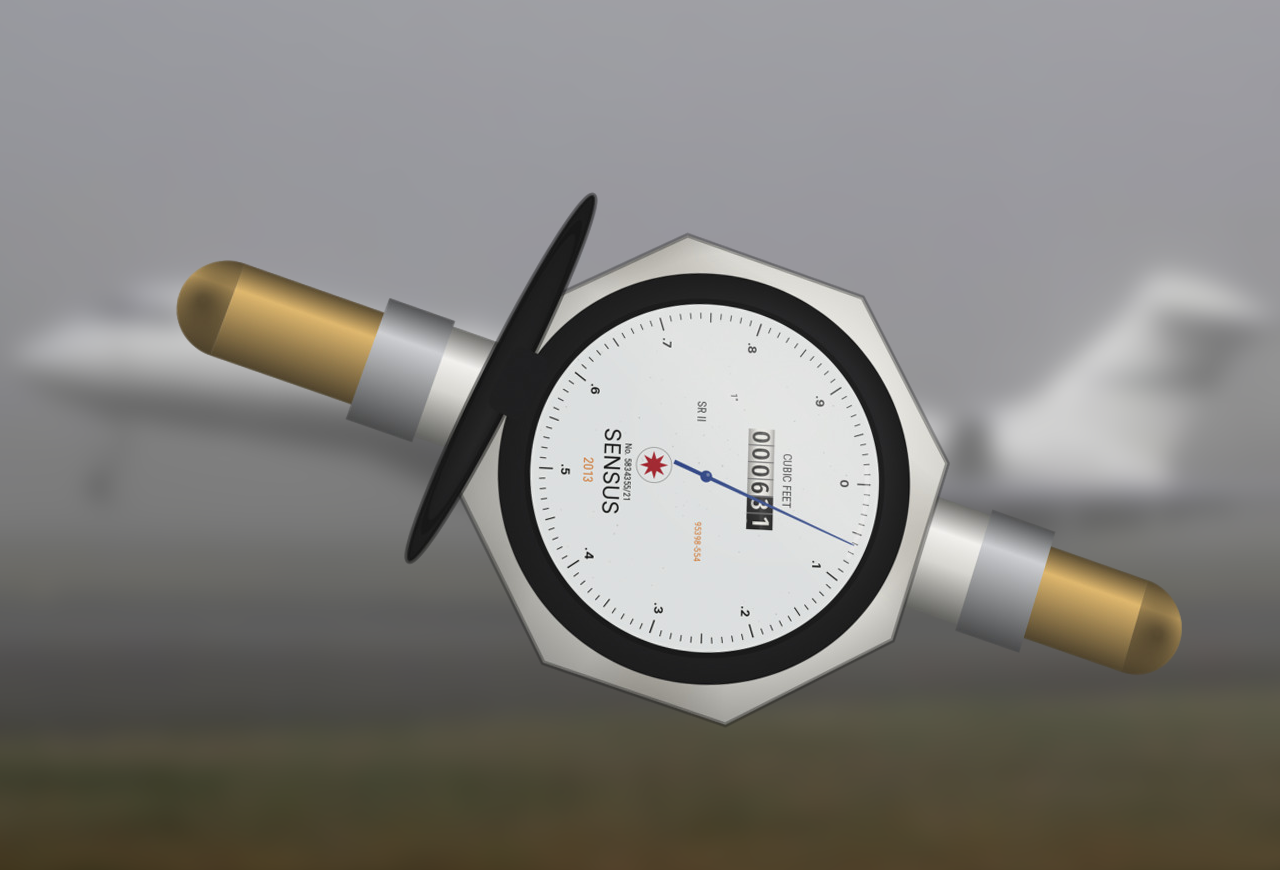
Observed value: {"value": 631.06, "unit": "ft³"}
